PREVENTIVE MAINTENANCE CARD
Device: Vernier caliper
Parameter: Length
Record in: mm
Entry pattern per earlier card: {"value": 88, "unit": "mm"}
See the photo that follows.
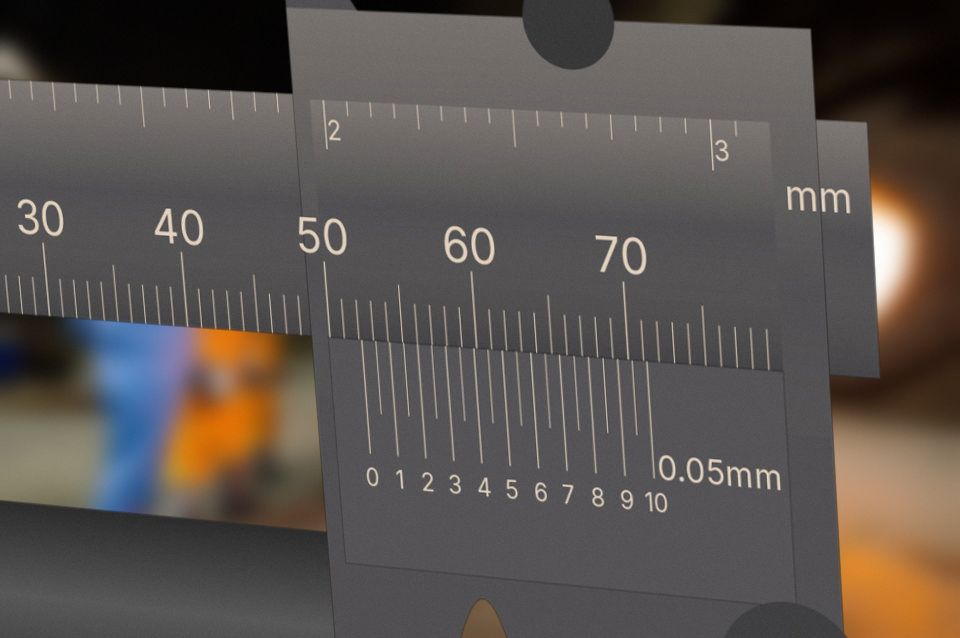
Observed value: {"value": 52.2, "unit": "mm"}
